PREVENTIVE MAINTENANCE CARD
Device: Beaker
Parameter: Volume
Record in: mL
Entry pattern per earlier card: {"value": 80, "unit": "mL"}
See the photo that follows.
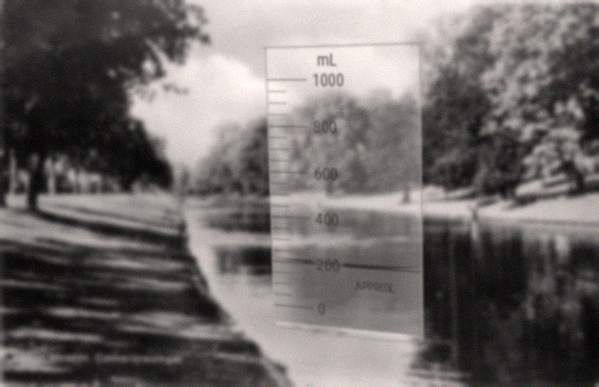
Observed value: {"value": 200, "unit": "mL"}
